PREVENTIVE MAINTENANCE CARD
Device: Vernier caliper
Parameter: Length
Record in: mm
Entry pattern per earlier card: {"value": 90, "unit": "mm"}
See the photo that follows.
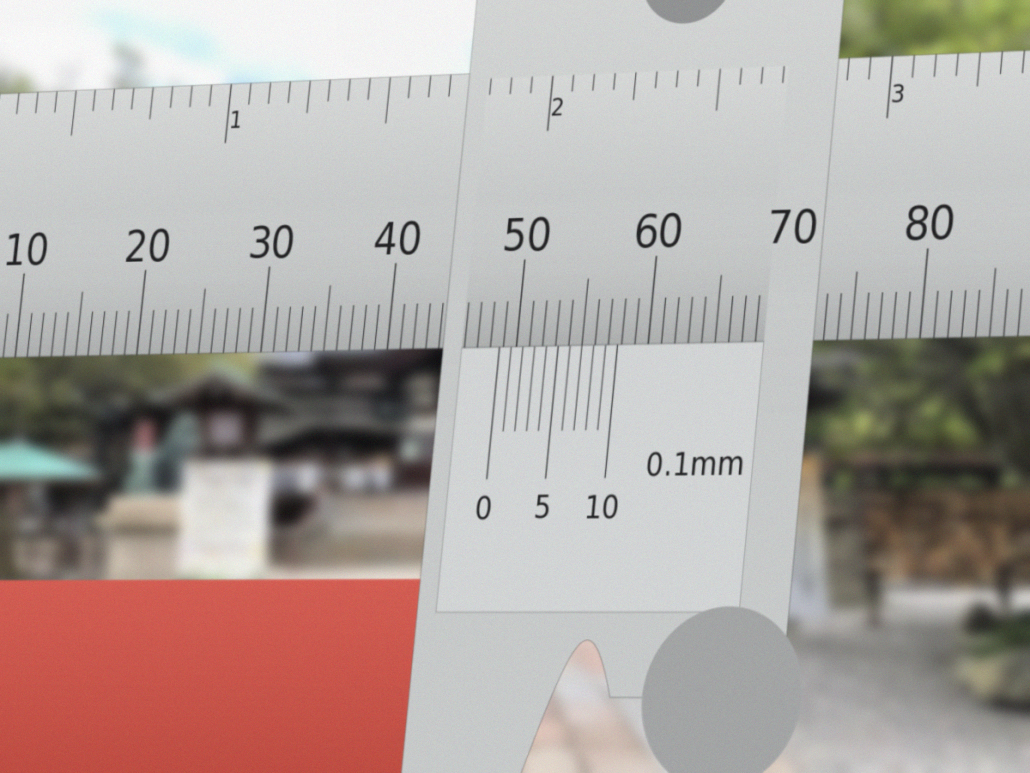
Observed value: {"value": 48.7, "unit": "mm"}
